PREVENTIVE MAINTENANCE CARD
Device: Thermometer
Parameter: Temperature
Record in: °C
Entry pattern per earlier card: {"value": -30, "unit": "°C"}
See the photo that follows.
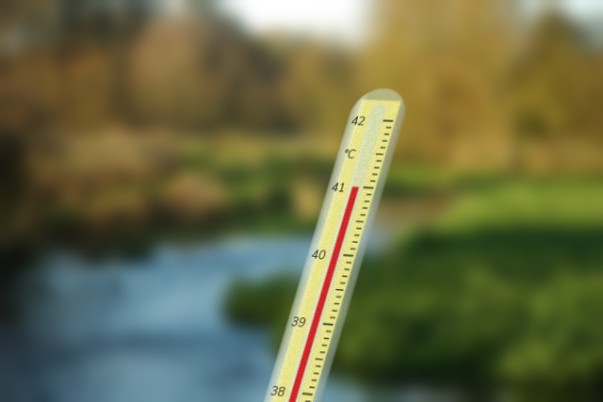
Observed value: {"value": 41, "unit": "°C"}
